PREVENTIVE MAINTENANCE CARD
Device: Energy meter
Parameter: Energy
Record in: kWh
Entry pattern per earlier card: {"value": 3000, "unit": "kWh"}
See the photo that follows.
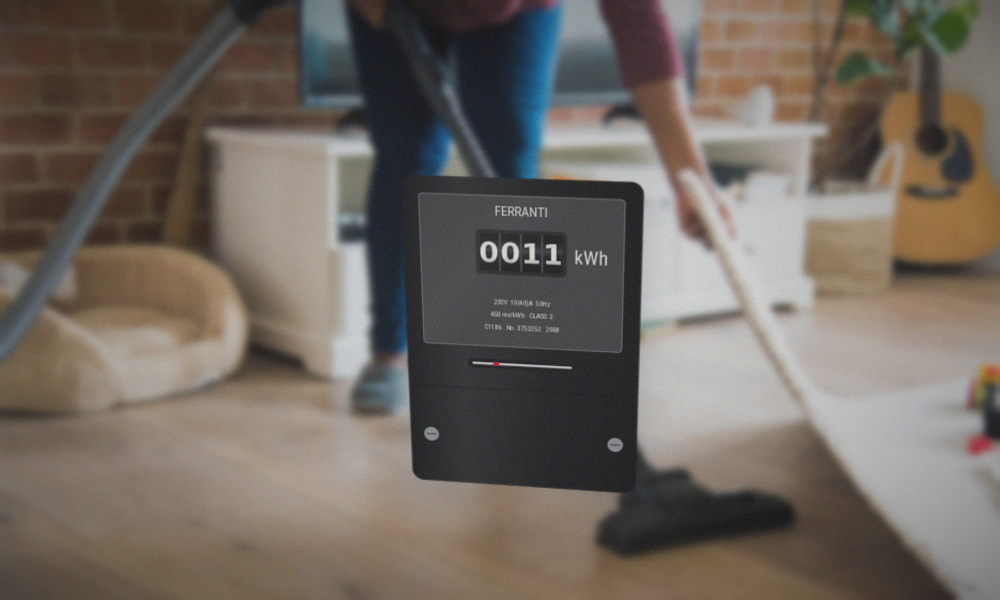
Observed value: {"value": 11, "unit": "kWh"}
